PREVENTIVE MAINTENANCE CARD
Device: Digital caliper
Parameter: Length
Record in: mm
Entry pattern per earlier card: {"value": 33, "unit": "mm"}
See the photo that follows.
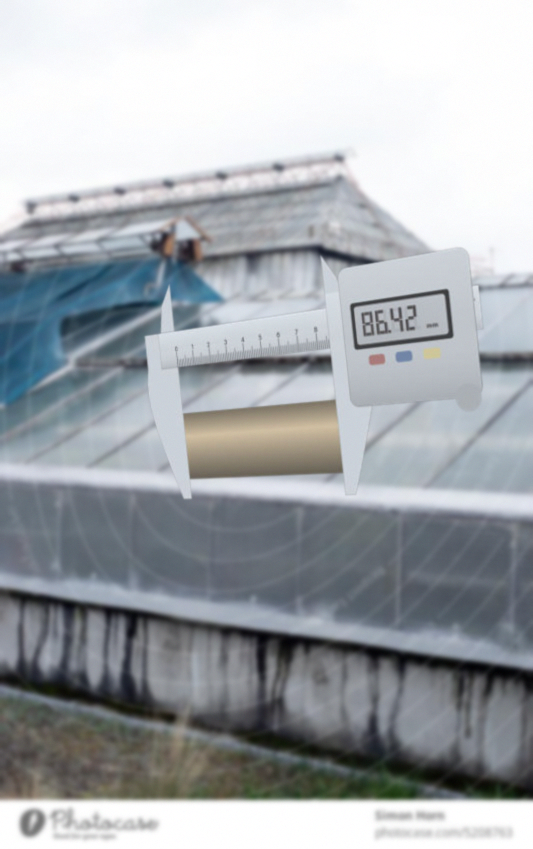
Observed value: {"value": 86.42, "unit": "mm"}
